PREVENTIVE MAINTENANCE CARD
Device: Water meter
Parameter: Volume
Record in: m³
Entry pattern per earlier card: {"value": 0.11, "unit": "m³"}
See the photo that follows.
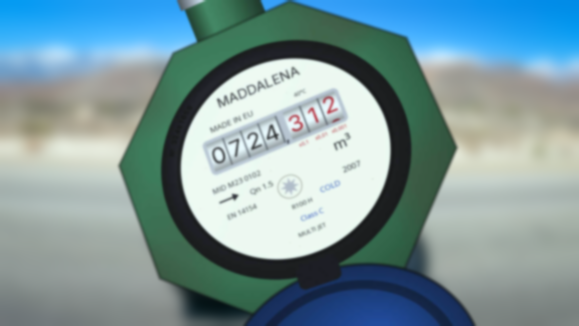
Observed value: {"value": 724.312, "unit": "m³"}
